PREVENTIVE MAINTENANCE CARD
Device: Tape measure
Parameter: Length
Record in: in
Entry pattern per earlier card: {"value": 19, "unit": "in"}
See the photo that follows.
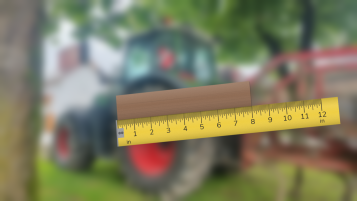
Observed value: {"value": 8, "unit": "in"}
